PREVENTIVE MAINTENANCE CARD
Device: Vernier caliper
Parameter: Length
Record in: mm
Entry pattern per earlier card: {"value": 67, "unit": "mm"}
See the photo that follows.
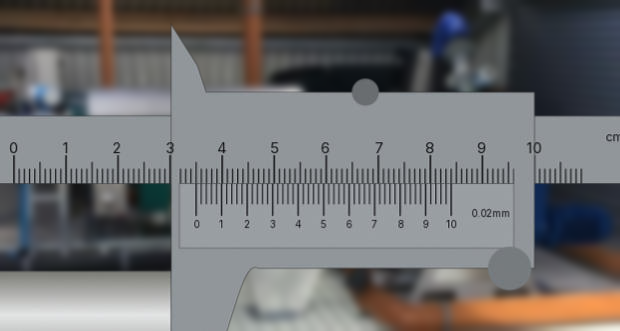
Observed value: {"value": 35.0, "unit": "mm"}
